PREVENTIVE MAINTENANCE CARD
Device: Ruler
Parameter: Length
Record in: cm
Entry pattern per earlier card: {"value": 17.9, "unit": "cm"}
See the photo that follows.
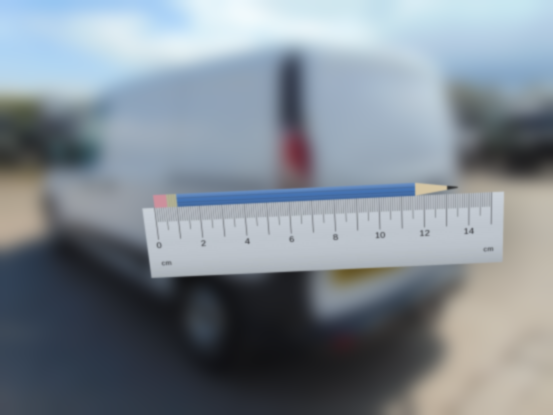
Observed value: {"value": 13.5, "unit": "cm"}
